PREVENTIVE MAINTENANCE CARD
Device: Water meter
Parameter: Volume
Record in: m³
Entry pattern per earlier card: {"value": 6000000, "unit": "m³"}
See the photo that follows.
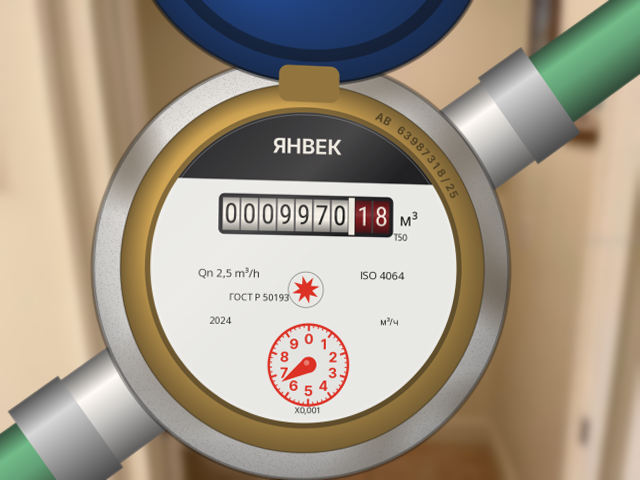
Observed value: {"value": 9970.186, "unit": "m³"}
